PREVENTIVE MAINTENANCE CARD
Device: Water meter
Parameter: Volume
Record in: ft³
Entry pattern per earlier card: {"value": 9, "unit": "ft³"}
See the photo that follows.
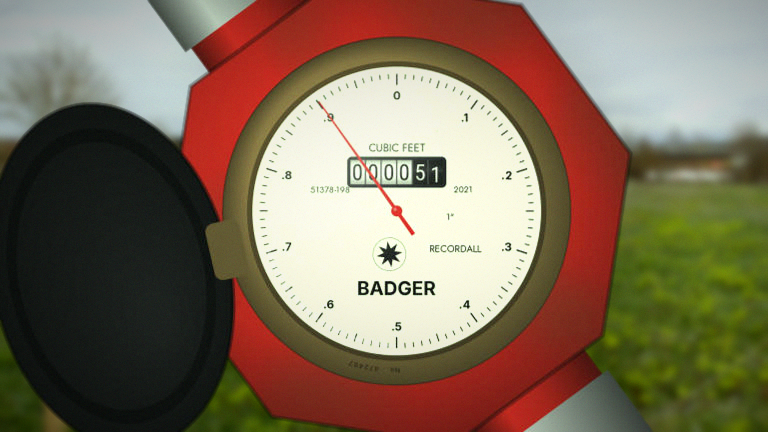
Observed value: {"value": 50.90, "unit": "ft³"}
